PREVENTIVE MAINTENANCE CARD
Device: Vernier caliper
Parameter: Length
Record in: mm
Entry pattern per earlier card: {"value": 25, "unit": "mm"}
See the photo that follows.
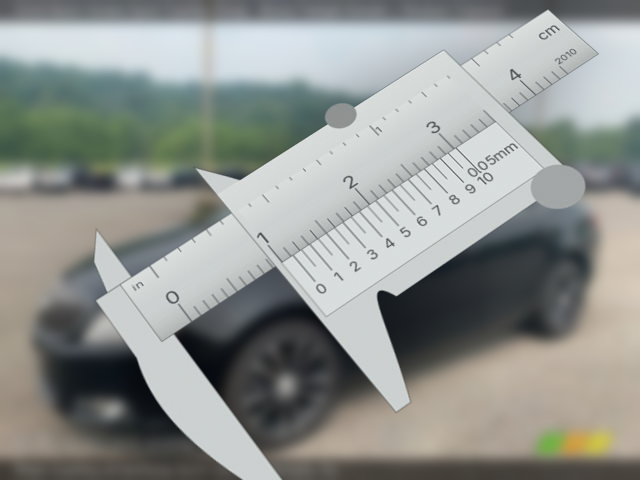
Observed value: {"value": 11.2, "unit": "mm"}
